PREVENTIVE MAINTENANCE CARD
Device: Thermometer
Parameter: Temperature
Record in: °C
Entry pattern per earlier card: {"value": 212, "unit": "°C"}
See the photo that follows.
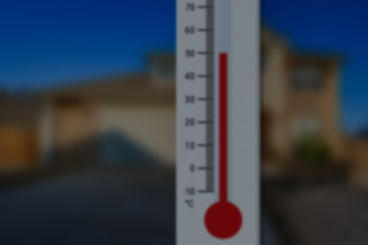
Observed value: {"value": 50, "unit": "°C"}
